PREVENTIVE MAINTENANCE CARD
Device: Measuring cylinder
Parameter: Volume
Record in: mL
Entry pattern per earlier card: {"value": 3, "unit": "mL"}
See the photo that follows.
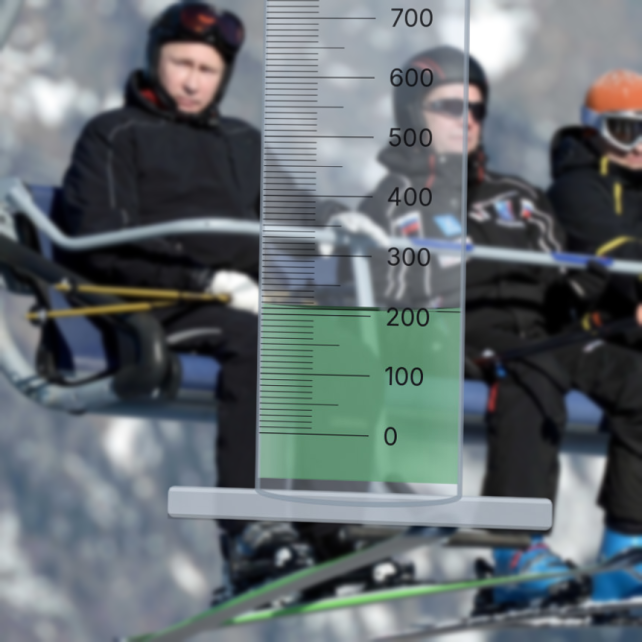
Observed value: {"value": 210, "unit": "mL"}
